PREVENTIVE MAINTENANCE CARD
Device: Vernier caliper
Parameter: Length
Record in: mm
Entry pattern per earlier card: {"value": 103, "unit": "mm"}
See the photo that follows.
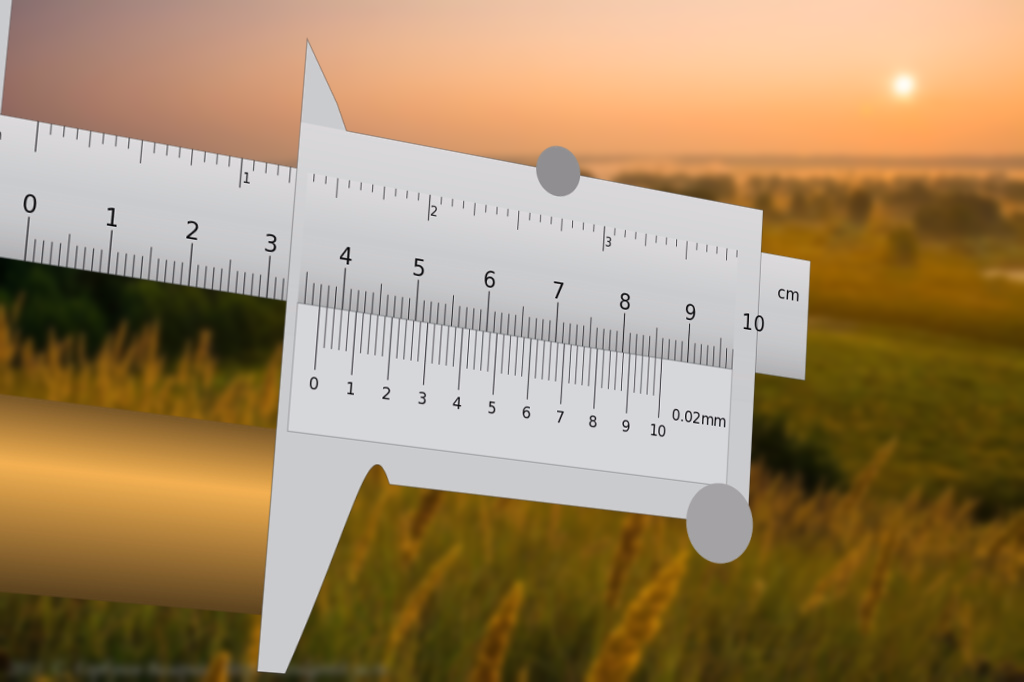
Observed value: {"value": 37.0, "unit": "mm"}
